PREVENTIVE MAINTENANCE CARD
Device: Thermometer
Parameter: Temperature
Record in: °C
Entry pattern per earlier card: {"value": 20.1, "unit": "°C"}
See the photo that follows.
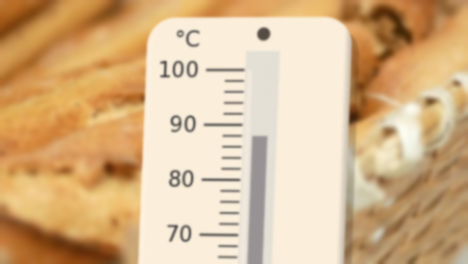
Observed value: {"value": 88, "unit": "°C"}
